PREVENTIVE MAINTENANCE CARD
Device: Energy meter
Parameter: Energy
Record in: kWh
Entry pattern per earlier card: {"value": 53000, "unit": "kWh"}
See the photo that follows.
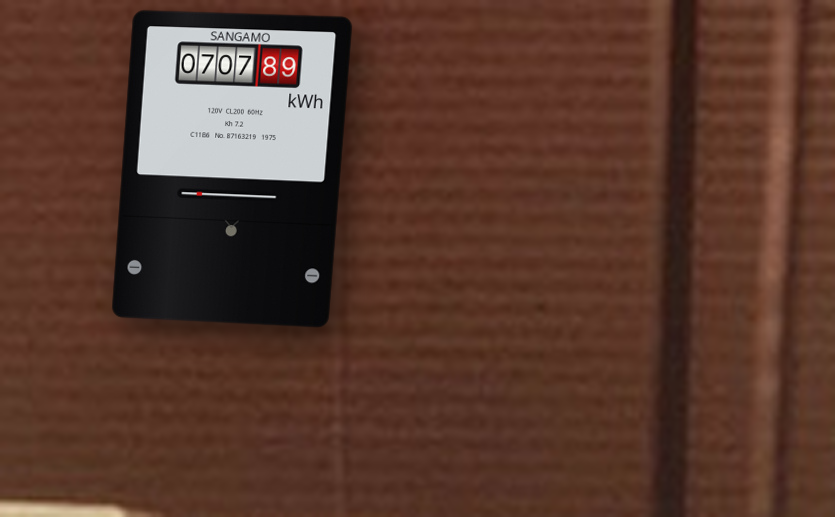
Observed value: {"value": 707.89, "unit": "kWh"}
